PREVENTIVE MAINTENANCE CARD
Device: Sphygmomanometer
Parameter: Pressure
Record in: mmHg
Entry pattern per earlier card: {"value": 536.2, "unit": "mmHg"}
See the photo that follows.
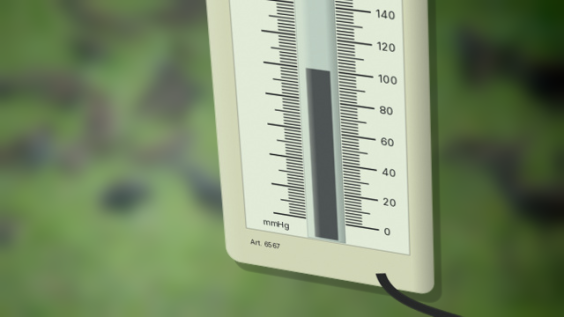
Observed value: {"value": 100, "unit": "mmHg"}
